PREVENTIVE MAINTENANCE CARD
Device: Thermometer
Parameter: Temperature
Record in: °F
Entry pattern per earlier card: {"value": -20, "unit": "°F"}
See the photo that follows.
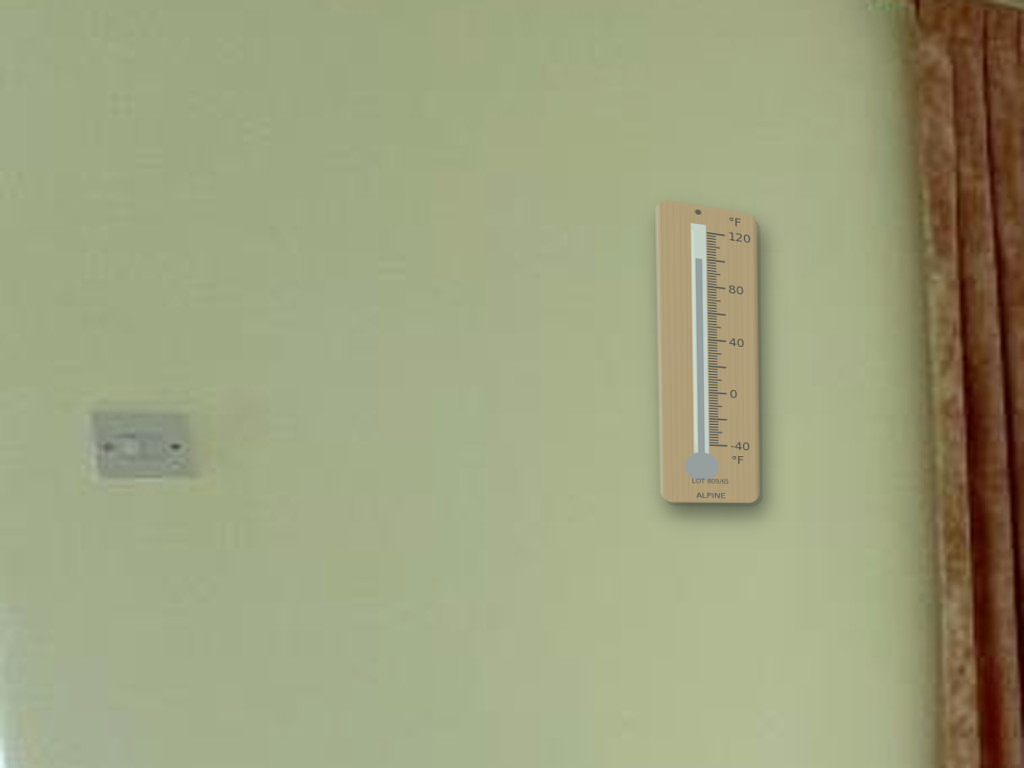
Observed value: {"value": 100, "unit": "°F"}
